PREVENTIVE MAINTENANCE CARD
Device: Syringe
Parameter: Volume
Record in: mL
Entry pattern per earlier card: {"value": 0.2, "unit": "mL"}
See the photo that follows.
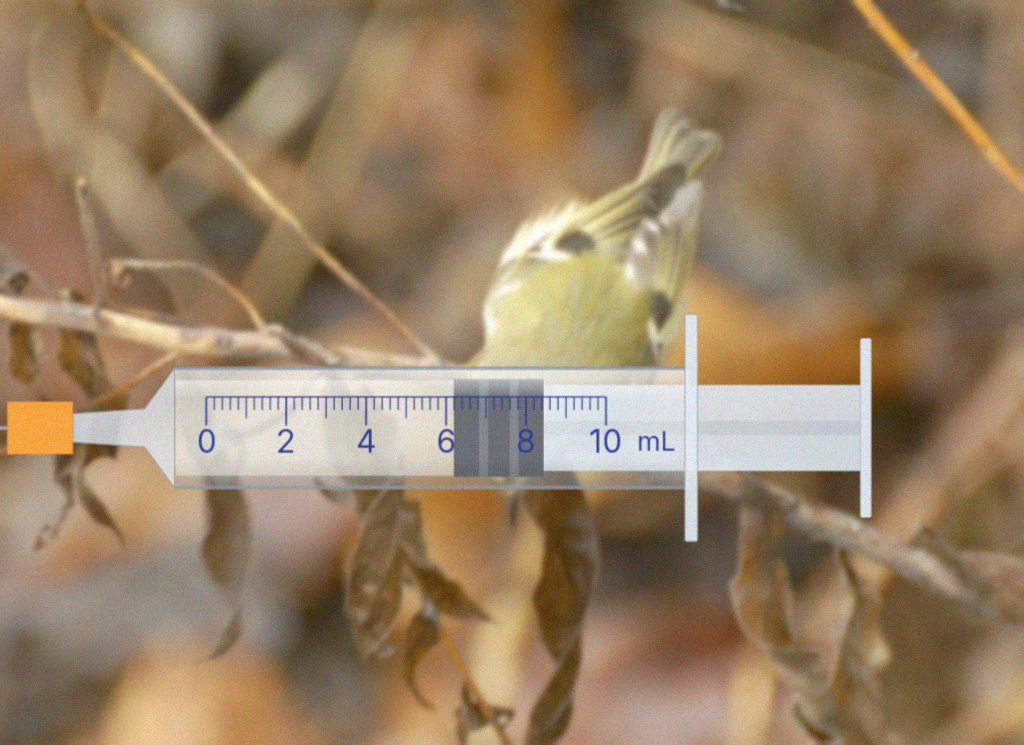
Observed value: {"value": 6.2, "unit": "mL"}
